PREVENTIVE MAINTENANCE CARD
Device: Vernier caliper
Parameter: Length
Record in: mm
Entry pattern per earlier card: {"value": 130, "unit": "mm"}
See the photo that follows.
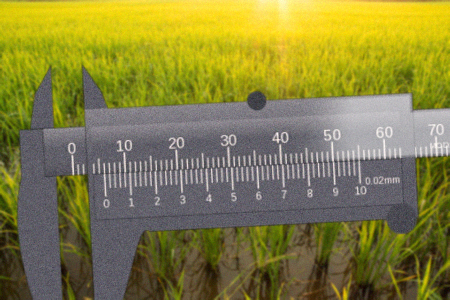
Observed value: {"value": 6.0, "unit": "mm"}
